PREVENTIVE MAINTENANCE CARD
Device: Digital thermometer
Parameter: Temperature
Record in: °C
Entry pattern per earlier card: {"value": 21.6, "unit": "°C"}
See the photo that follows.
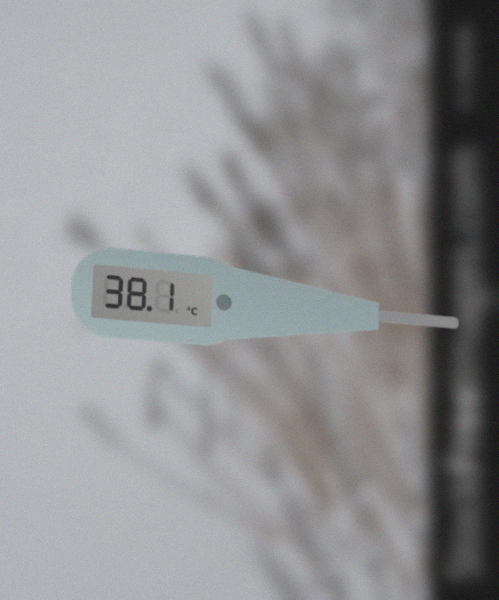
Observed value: {"value": 38.1, "unit": "°C"}
